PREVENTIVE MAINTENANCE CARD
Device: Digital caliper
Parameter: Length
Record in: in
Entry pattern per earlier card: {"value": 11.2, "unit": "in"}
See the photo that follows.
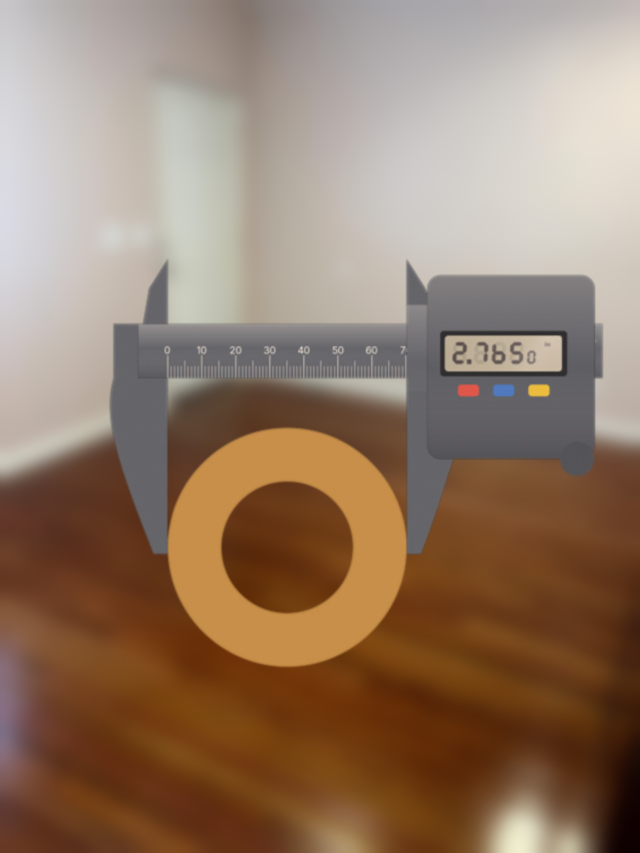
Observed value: {"value": 2.7650, "unit": "in"}
